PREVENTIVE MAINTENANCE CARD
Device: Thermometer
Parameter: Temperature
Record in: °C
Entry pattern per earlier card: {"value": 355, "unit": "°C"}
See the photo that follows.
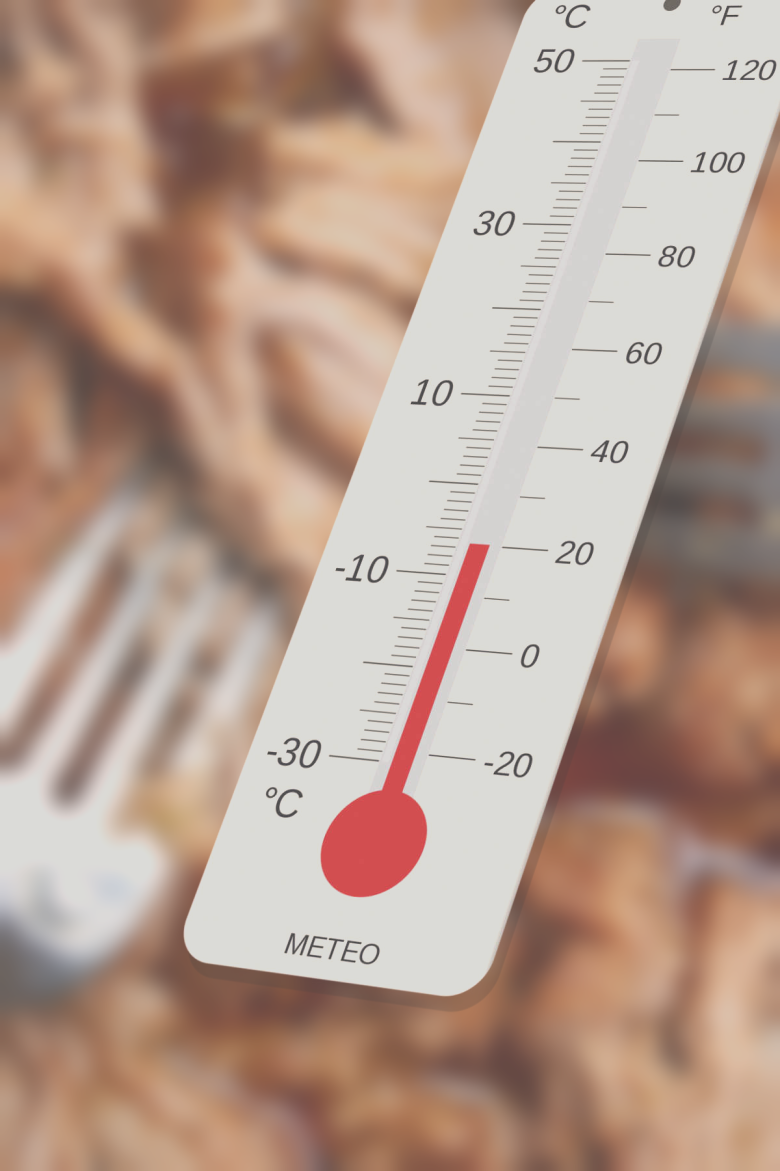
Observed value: {"value": -6.5, "unit": "°C"}
